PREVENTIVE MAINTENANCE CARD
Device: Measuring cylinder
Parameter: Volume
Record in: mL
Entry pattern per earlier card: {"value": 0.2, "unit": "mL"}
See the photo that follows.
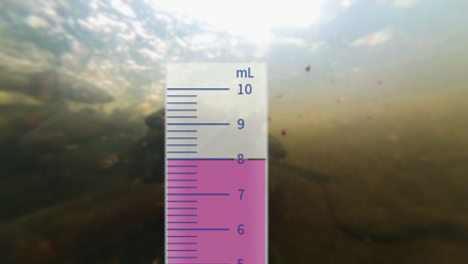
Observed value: {"value": 8, "unit": "mL"}
